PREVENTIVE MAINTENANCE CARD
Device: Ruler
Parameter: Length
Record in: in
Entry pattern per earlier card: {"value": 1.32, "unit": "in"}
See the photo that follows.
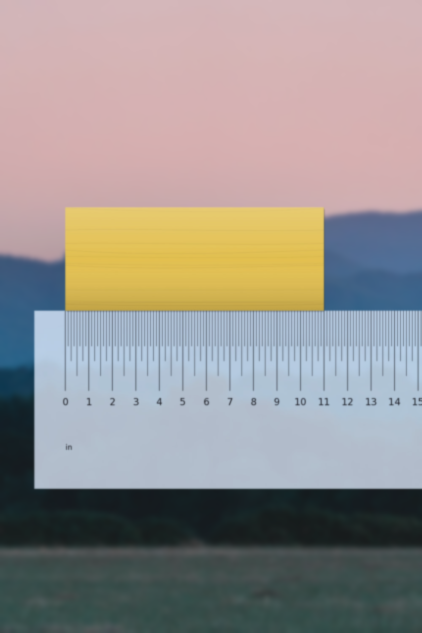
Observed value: {"value": 11, "unit": "in"}
